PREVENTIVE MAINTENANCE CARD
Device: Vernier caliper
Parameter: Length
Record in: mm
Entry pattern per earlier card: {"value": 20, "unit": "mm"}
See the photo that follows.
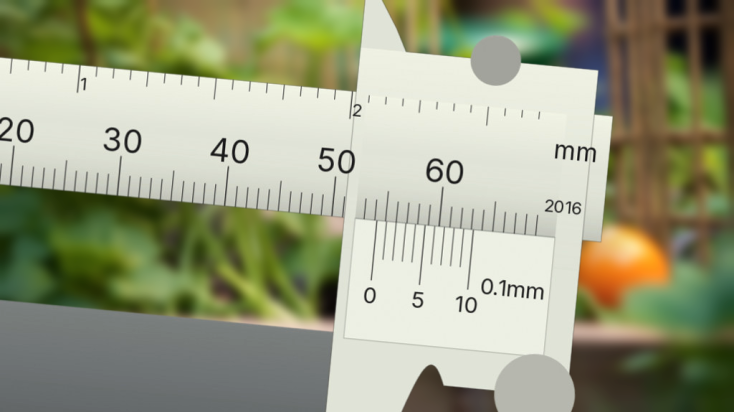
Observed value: {"value": 54.2, "unit": "mm"}
